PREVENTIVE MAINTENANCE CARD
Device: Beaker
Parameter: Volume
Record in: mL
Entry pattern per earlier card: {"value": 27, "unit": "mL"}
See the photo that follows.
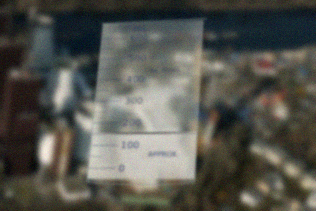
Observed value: {"value": 150, "unit": "mL"}
